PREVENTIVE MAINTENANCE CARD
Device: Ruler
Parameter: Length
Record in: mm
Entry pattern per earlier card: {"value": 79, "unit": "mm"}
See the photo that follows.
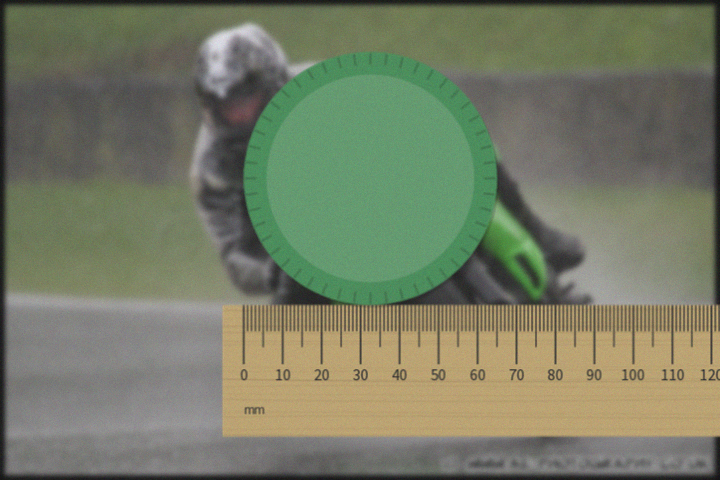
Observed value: {"value": 65, "unit": "mm"}
